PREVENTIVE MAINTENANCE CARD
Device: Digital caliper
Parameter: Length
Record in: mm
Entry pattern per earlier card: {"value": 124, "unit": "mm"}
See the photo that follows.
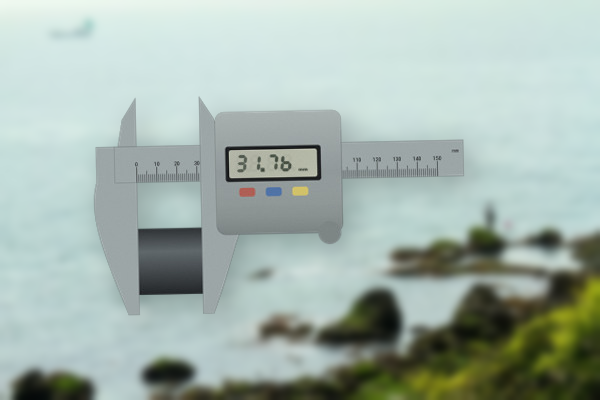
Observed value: {"value": 31.76, "unit": "mm"}
